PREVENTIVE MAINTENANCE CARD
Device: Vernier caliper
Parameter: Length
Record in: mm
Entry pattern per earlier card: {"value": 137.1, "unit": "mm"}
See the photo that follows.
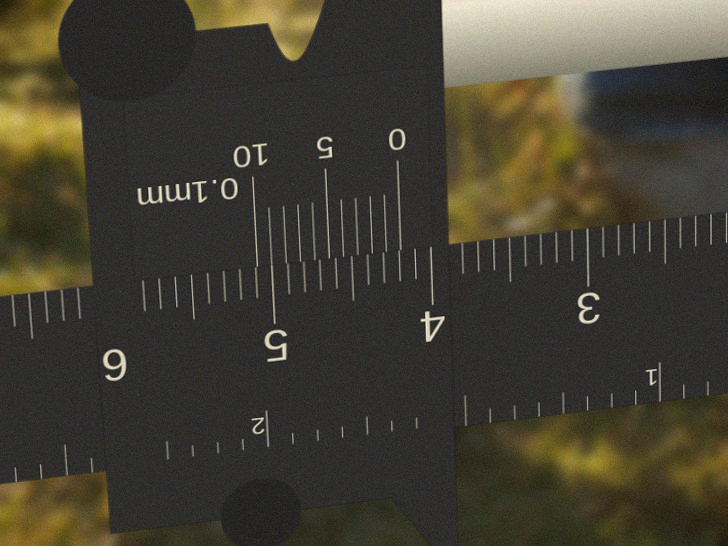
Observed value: {"value": 41.9, "unit": "mm"}
